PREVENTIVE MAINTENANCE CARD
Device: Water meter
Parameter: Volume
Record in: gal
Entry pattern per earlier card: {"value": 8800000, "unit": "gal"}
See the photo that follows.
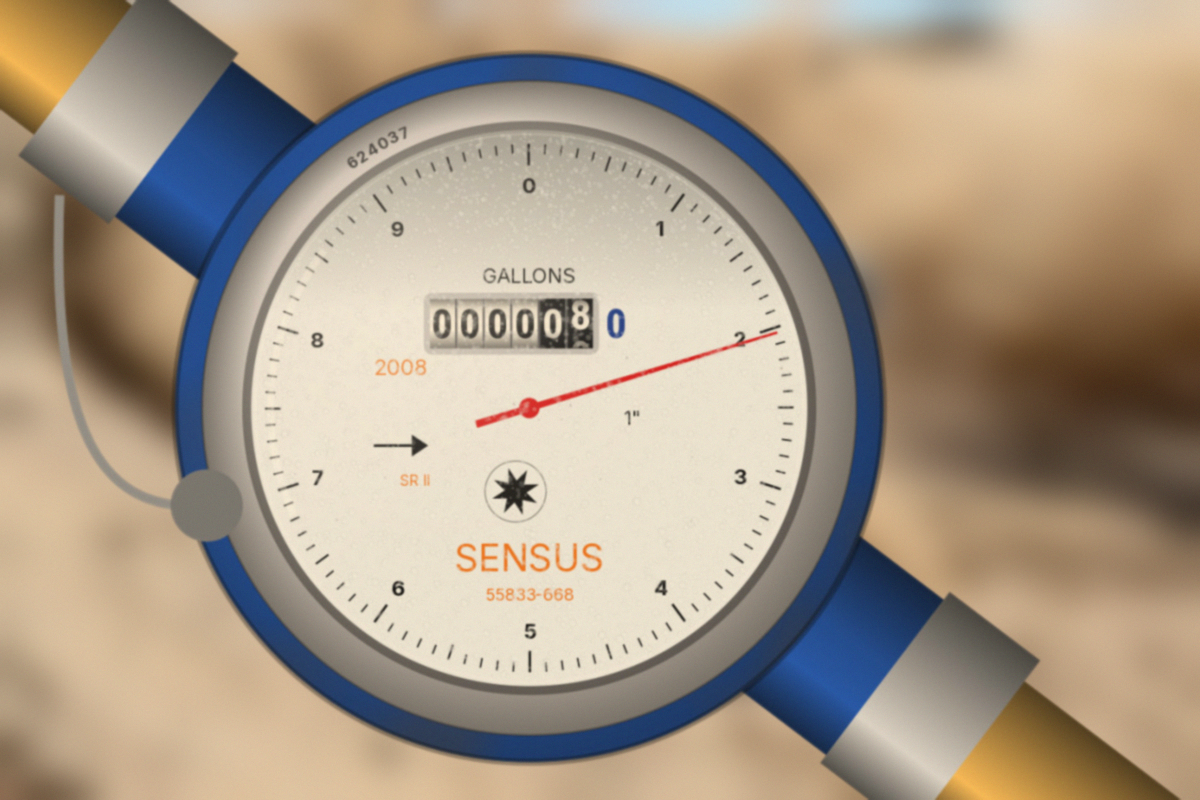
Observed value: {"value": 82.0, "unit": "gal"}
